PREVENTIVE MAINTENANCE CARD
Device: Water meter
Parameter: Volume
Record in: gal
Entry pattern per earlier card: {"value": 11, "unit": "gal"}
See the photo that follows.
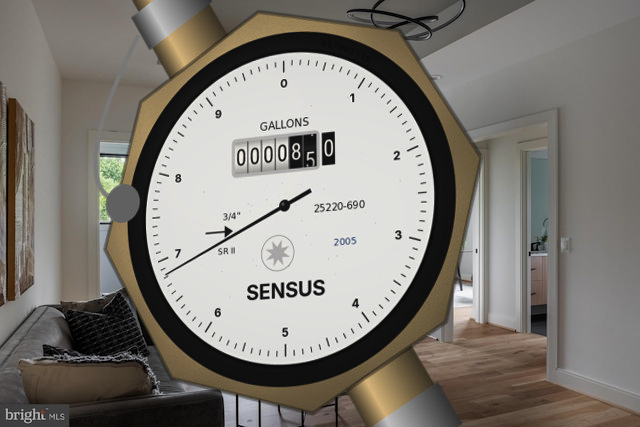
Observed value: {"value": 846.8, "unit": "gal"}
